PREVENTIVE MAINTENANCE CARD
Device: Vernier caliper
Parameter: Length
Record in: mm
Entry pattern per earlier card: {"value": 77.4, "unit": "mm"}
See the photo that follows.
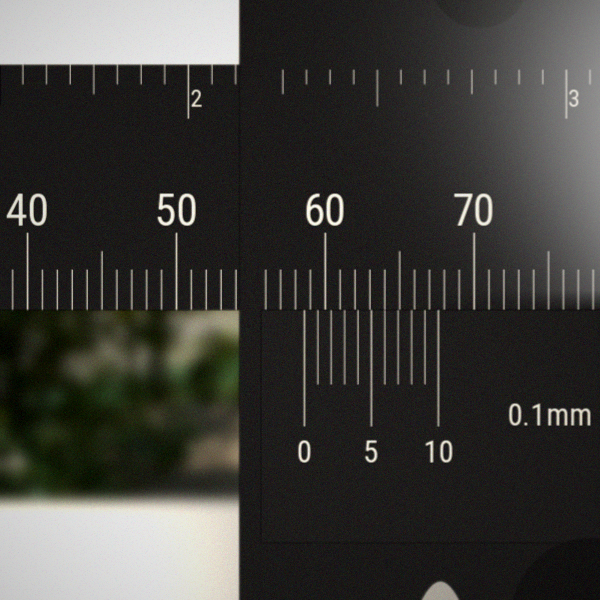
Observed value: {"value": 58.6, "unit": "mm"}
